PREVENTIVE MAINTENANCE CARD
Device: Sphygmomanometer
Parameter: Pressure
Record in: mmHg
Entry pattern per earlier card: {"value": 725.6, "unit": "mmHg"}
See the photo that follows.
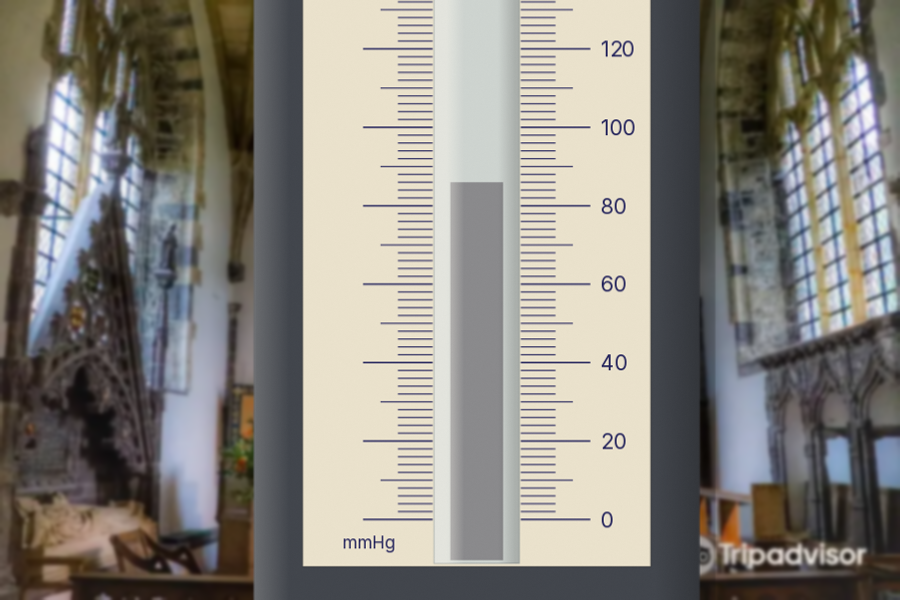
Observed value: {"value": 86, "unit": "mmHg"}
